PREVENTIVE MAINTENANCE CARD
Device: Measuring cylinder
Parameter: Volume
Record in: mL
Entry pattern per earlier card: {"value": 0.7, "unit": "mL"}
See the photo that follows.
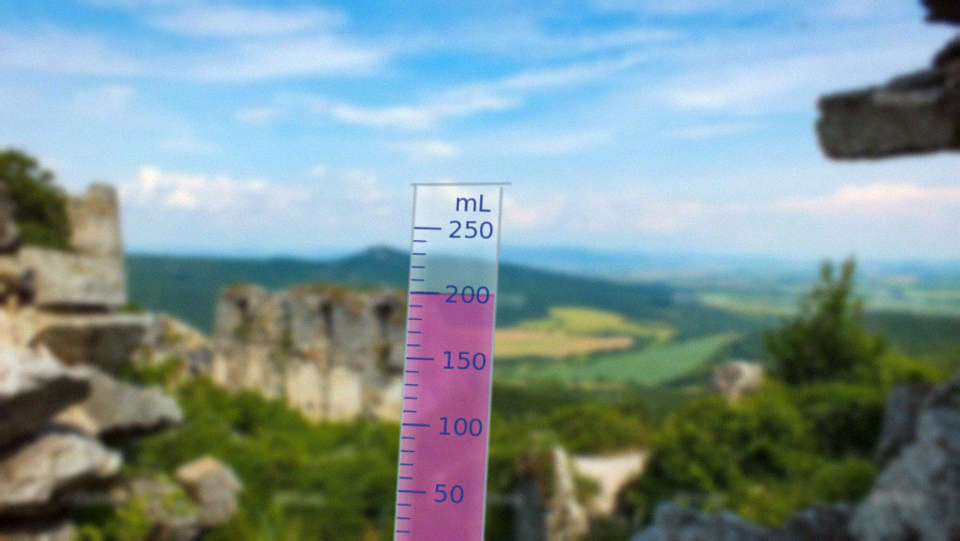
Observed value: {"value": 200, "unit": "mL"}
